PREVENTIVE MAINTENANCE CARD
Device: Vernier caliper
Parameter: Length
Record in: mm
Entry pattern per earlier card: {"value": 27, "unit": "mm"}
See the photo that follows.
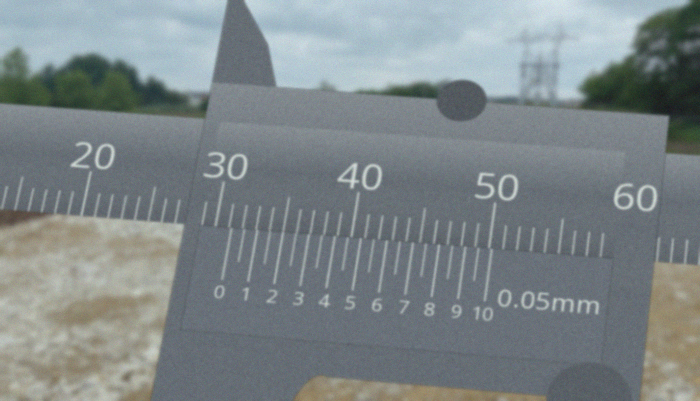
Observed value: {"value": 31.2, "unit": "mm"}
